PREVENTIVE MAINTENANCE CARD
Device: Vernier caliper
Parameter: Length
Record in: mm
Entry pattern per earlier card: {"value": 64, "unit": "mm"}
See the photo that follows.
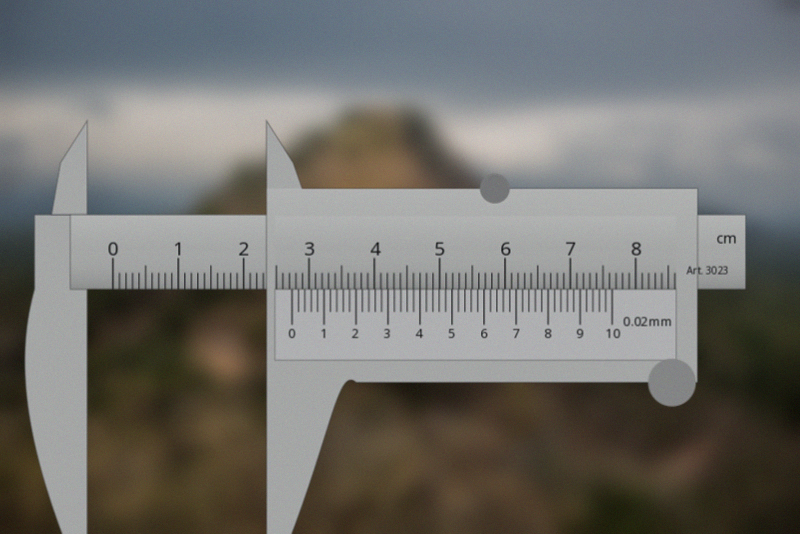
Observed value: {"value": 27.4, "unit": "mm"}
